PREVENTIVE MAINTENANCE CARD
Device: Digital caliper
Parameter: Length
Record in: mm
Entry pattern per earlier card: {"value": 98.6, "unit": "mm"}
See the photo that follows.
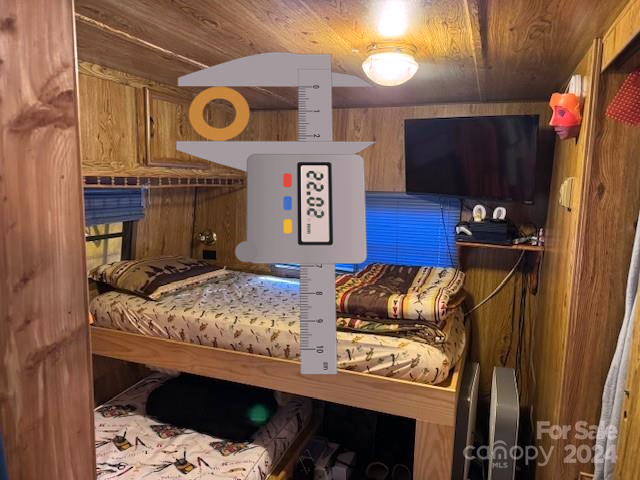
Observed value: {"value": 22.02, "unit": "mm"}
